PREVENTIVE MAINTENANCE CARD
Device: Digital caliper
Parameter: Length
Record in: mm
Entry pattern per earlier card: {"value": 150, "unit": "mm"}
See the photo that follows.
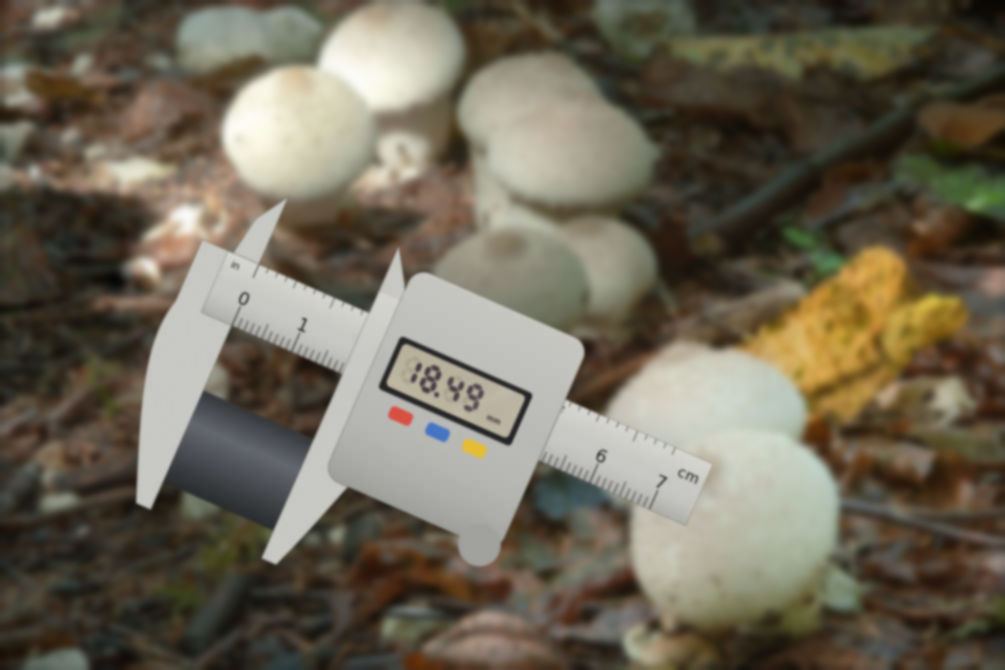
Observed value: {"value": 18.49, "unit": "mm"}
